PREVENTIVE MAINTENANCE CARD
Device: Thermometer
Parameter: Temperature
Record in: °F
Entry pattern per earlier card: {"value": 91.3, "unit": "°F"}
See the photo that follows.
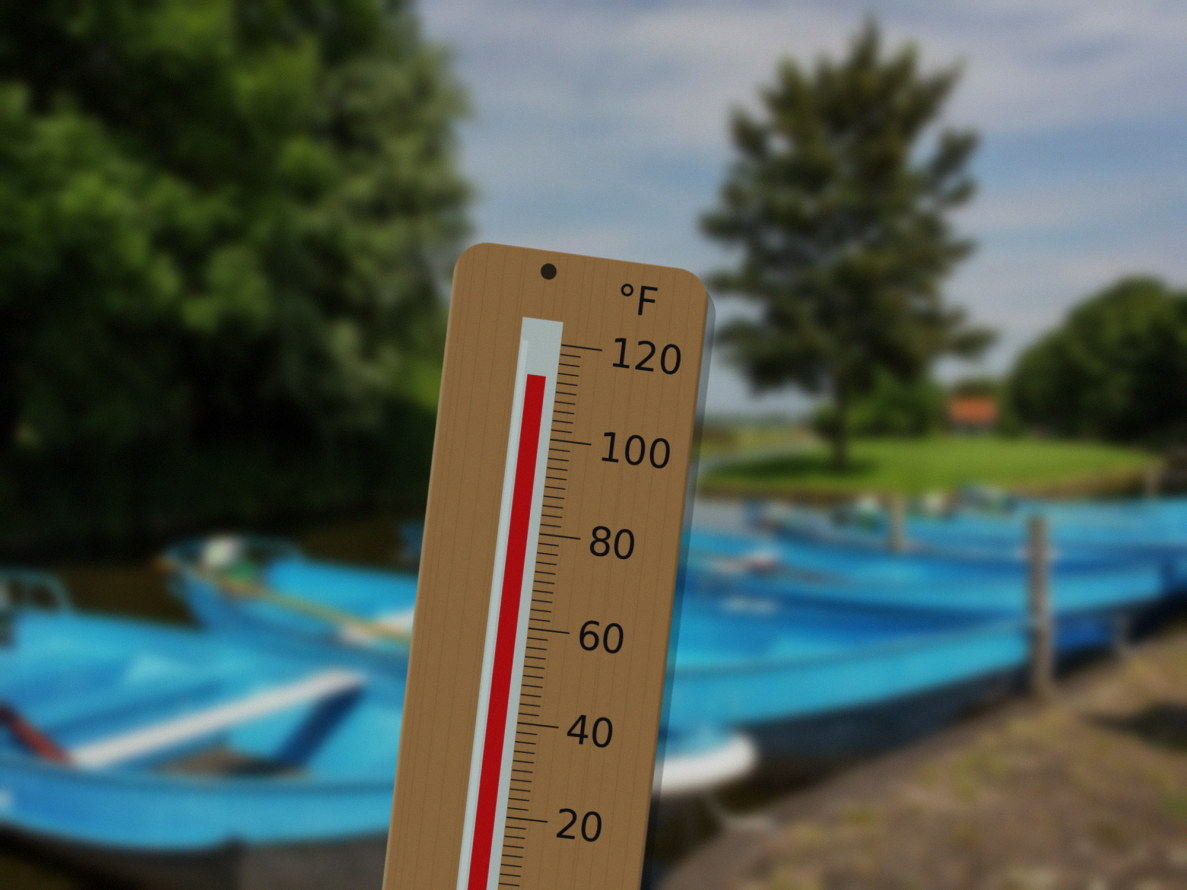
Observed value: {"value": 113, "unit": "°F"}
